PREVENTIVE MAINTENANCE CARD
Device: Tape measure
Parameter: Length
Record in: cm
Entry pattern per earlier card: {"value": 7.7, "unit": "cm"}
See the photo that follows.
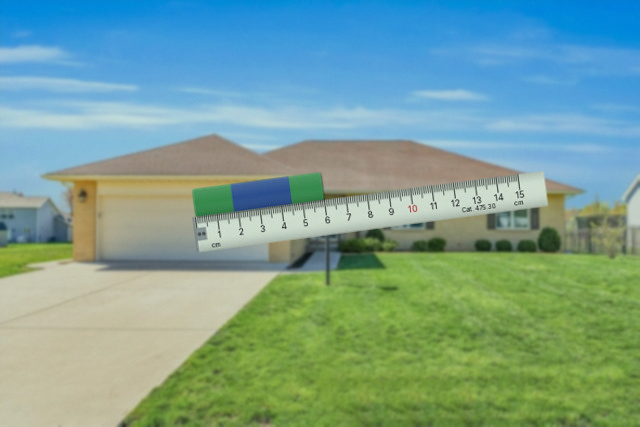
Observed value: {"value": 6, "unit": "cm"}
